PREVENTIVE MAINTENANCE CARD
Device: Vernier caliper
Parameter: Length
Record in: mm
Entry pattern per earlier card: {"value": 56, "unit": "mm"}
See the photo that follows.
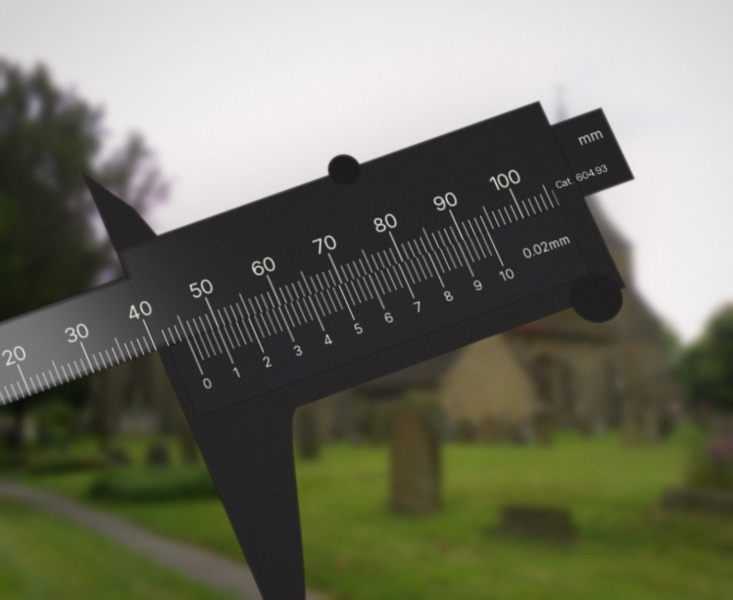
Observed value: {"value": 45.0, "unit": "mm"}
